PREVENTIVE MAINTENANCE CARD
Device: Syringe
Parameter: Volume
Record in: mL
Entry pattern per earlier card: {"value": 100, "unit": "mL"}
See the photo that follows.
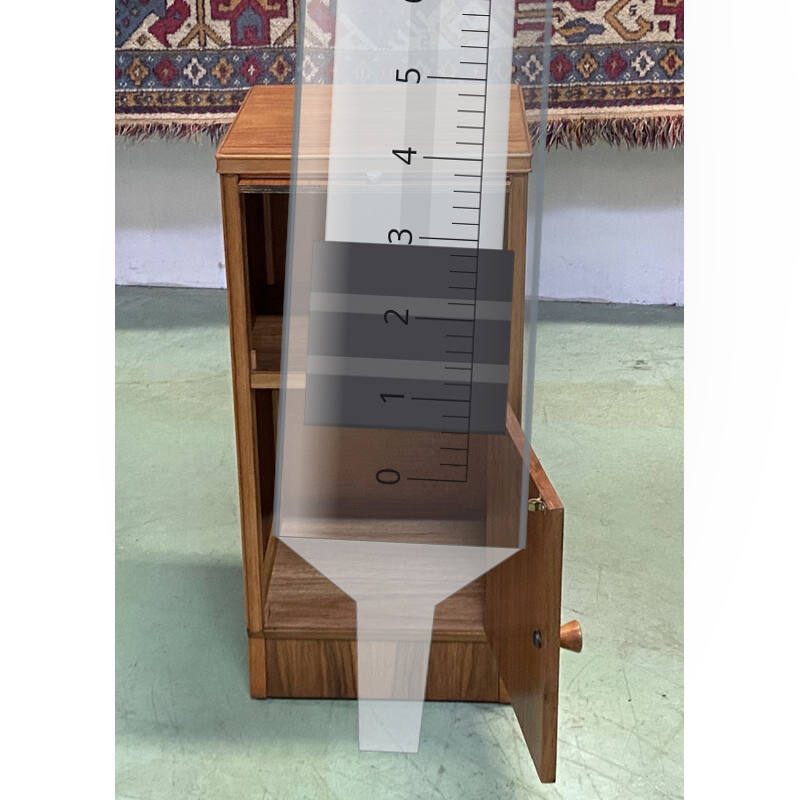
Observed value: {"value": 0.6, "unit": "mL"}
